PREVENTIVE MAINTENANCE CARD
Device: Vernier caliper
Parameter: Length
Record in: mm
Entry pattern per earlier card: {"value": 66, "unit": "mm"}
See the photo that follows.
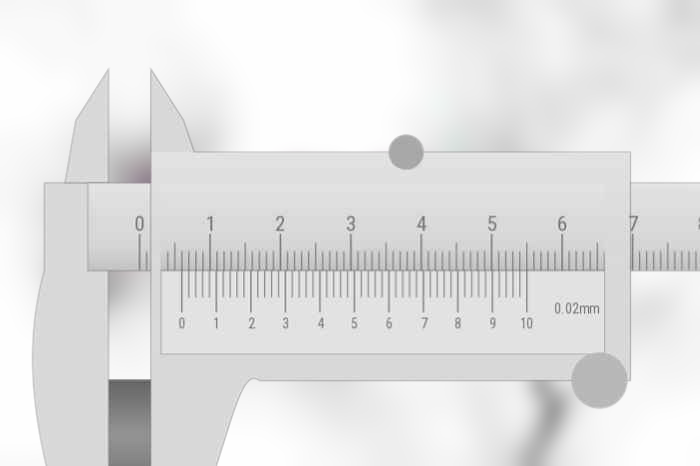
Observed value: {"value": 6.0, "unit": "mm"}
